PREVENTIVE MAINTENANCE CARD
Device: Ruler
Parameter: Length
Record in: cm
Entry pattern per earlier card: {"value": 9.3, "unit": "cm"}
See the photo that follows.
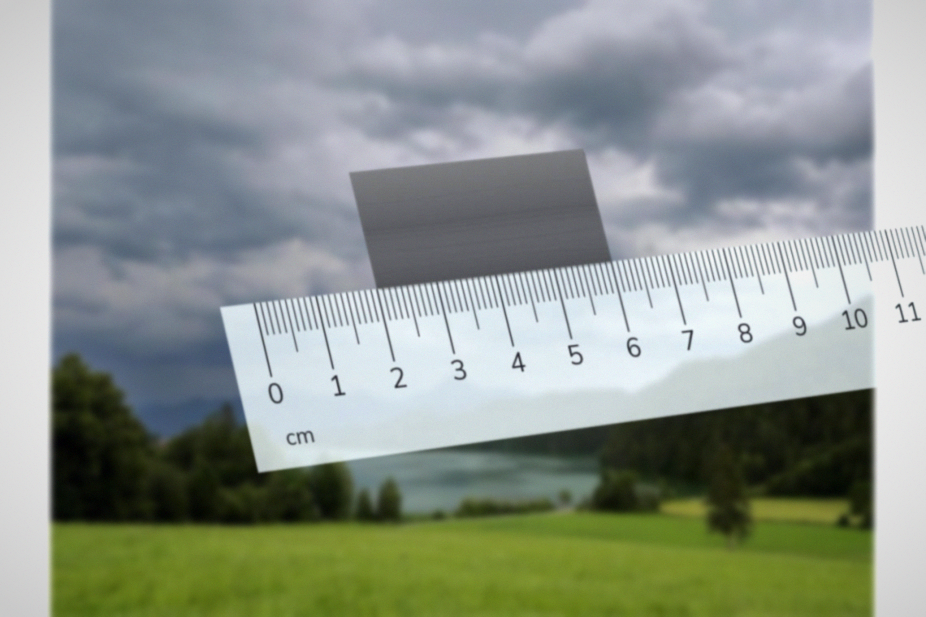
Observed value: {"value": 4, "unit": "cm"}
